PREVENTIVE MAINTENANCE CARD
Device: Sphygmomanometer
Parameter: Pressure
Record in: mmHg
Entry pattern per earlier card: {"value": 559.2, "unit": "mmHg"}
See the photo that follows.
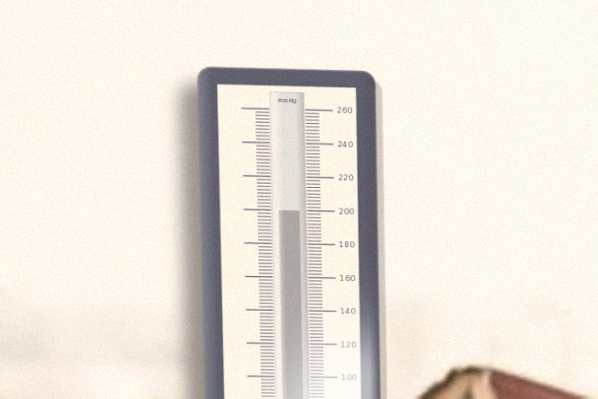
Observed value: {"value": 200, "unit": "mmHg"}
